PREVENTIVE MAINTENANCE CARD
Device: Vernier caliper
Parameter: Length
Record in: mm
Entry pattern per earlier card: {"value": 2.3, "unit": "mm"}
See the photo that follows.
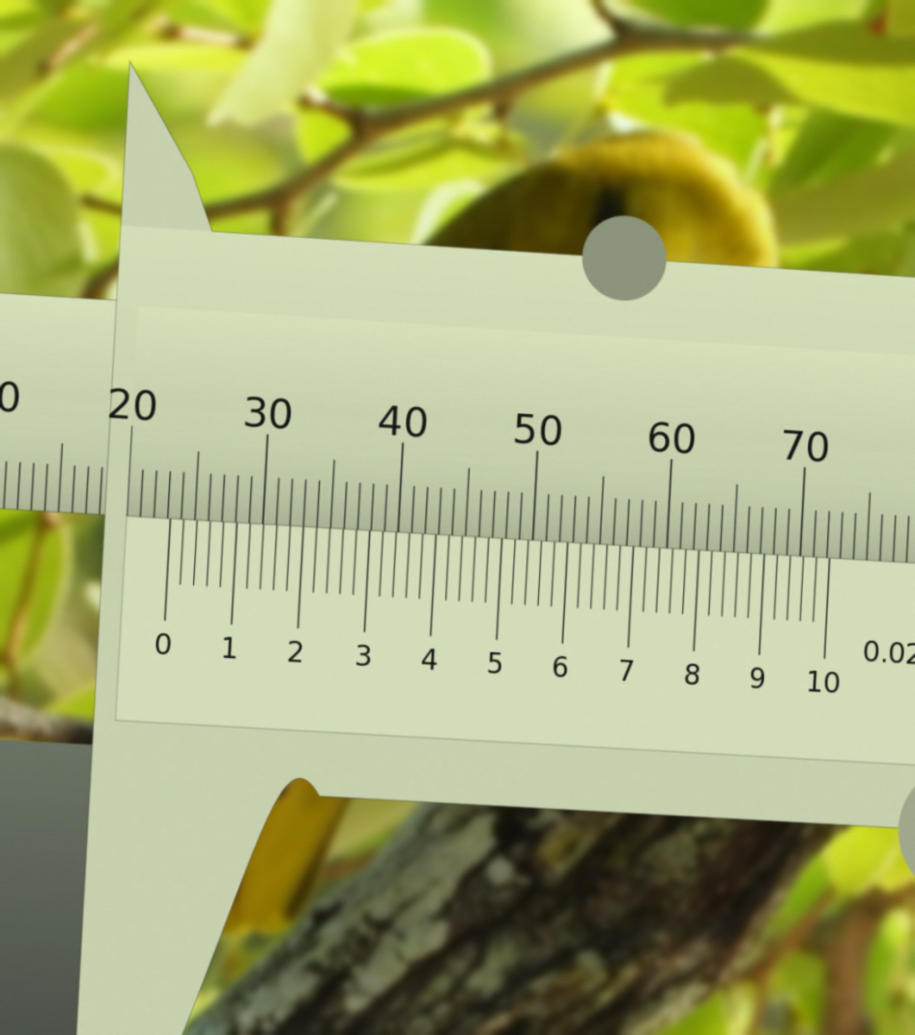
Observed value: {"value": 23.2, "unit": "mm"}
